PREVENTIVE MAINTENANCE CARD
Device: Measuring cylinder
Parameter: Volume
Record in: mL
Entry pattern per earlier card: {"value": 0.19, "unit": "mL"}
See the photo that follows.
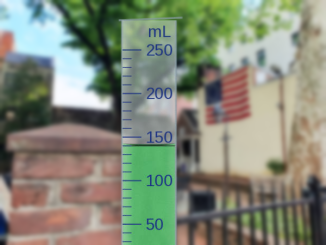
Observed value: {"value": 140, "unit": "mL"}
